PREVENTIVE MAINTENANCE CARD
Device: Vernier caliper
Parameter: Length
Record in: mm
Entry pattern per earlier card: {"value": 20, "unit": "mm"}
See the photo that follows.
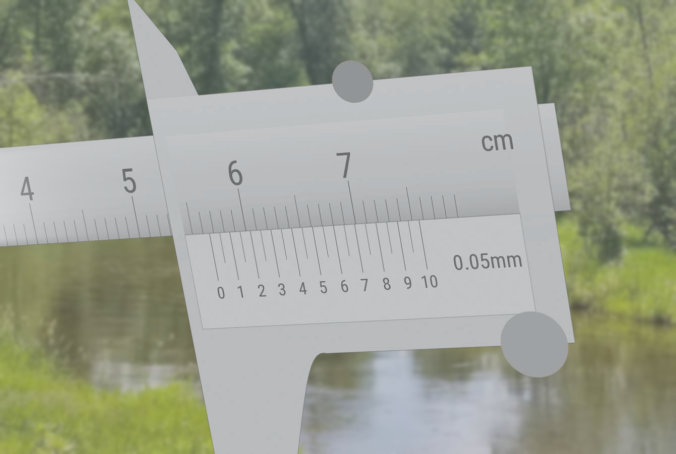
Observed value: {"value": 56.6, "unit": "mm"}
